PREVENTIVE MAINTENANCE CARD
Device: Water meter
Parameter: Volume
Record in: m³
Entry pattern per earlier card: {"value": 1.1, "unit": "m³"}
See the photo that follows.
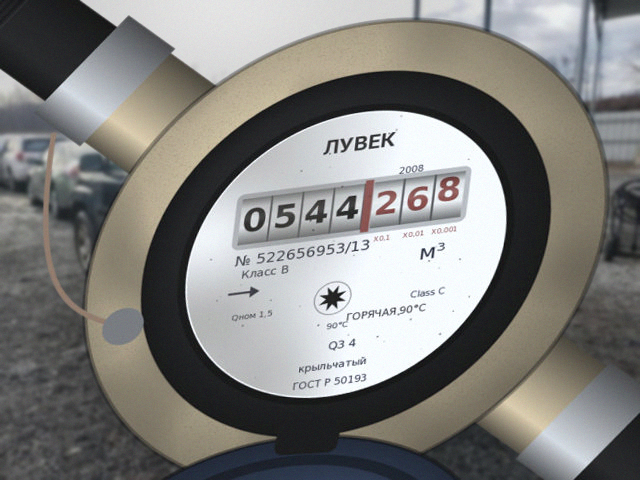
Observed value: {"value": 544.268, "unit": "m³"}
